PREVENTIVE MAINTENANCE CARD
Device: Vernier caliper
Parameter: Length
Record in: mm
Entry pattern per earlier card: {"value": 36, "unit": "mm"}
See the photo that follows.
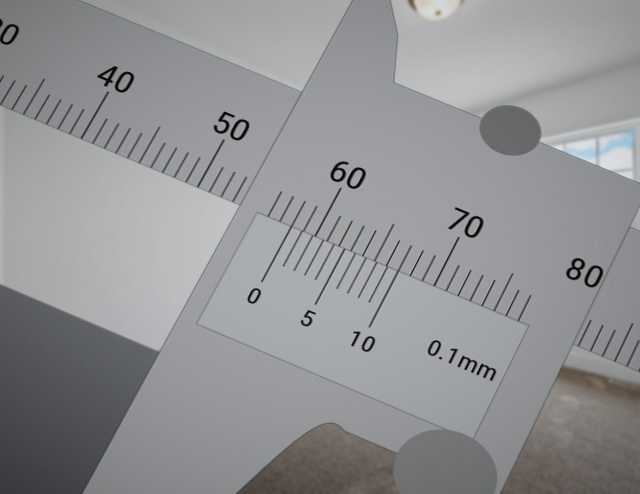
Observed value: {"value": 58.0, "unit": "mm"}
